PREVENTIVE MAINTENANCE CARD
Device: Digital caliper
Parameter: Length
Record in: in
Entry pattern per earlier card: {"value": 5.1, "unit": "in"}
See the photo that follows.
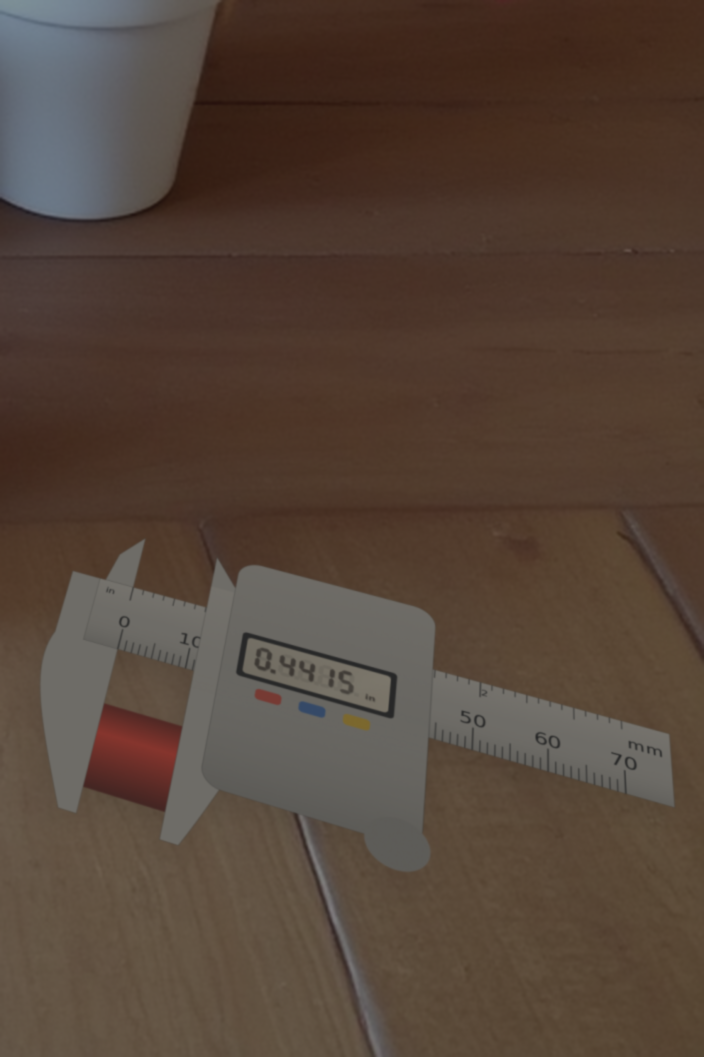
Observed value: {"value": 0.4415, "unit": "in"}
